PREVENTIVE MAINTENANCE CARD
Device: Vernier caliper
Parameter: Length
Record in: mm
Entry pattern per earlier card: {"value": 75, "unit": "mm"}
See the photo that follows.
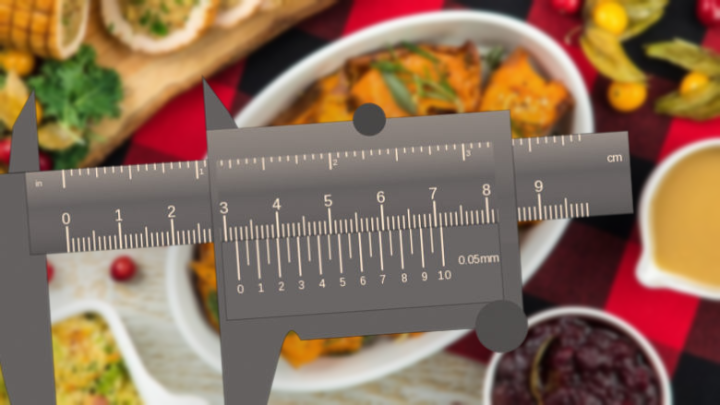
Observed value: {"value": 32.0, "unit": "mm"}
